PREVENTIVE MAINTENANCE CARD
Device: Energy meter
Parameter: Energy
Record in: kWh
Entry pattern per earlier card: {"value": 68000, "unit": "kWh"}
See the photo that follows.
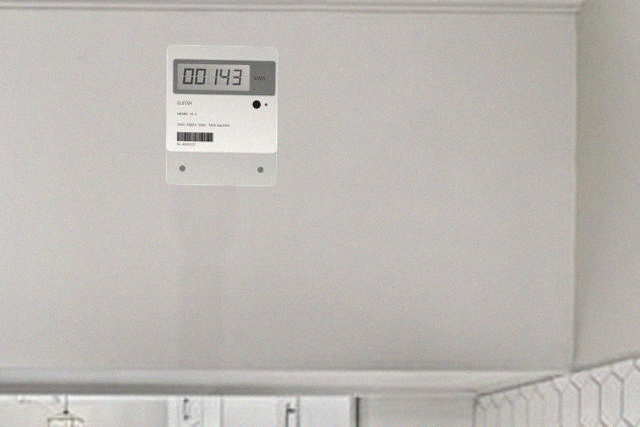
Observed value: {"value": 143, "unit": "kWh"}
